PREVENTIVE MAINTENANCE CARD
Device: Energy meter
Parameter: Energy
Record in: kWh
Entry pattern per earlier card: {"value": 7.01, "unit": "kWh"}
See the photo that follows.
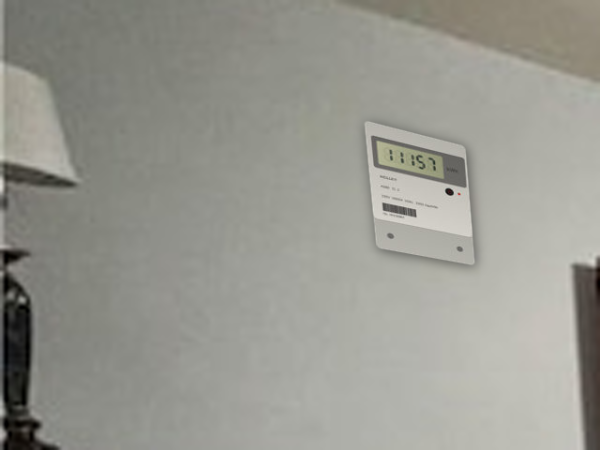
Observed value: {"value": 11157, "unit": "kWh"}
